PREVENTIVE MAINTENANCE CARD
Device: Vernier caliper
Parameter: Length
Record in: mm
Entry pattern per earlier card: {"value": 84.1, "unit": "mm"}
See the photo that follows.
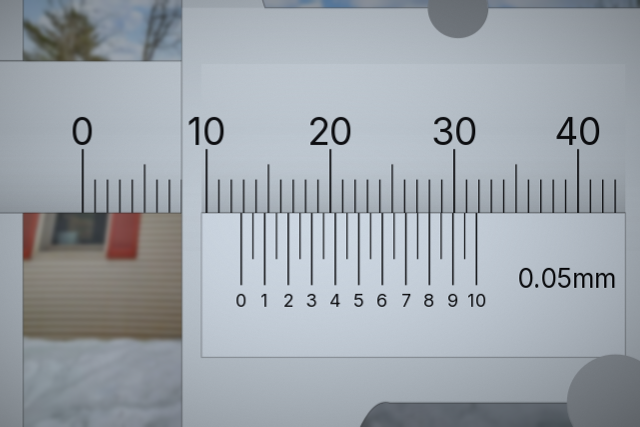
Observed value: {"value": 12.8, "unit": "mm"}
